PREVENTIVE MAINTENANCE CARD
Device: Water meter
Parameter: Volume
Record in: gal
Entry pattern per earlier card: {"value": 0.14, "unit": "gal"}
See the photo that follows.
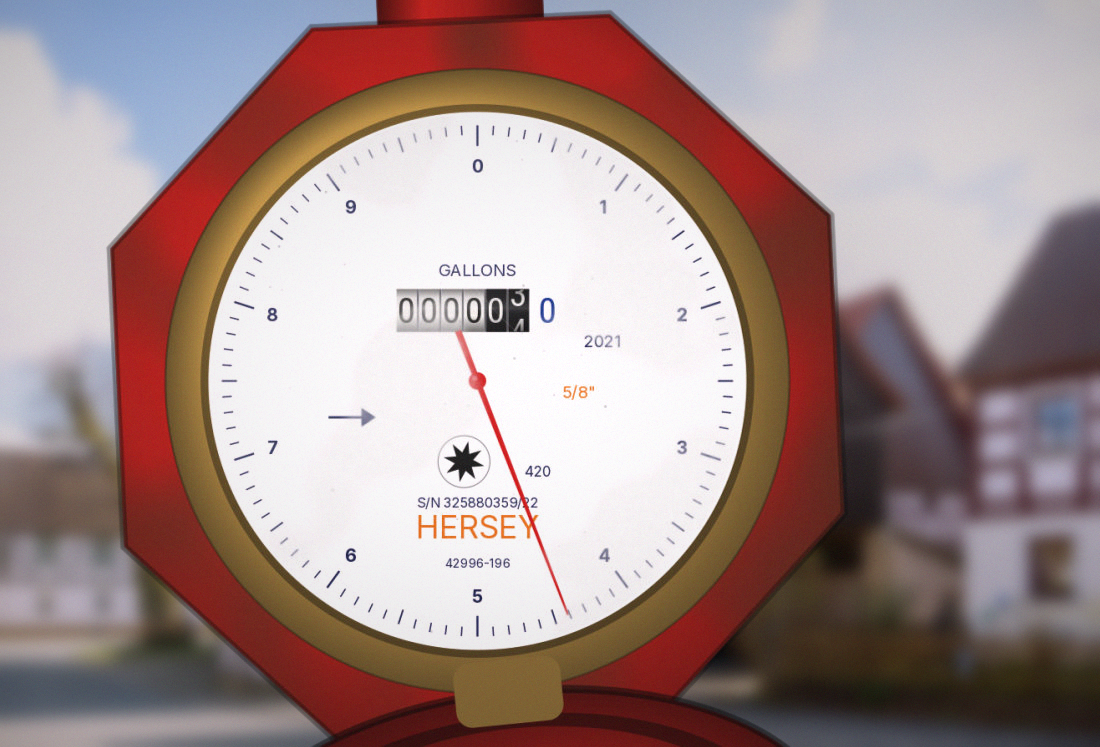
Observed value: {"value": 34.4, "unit": "gal"}
